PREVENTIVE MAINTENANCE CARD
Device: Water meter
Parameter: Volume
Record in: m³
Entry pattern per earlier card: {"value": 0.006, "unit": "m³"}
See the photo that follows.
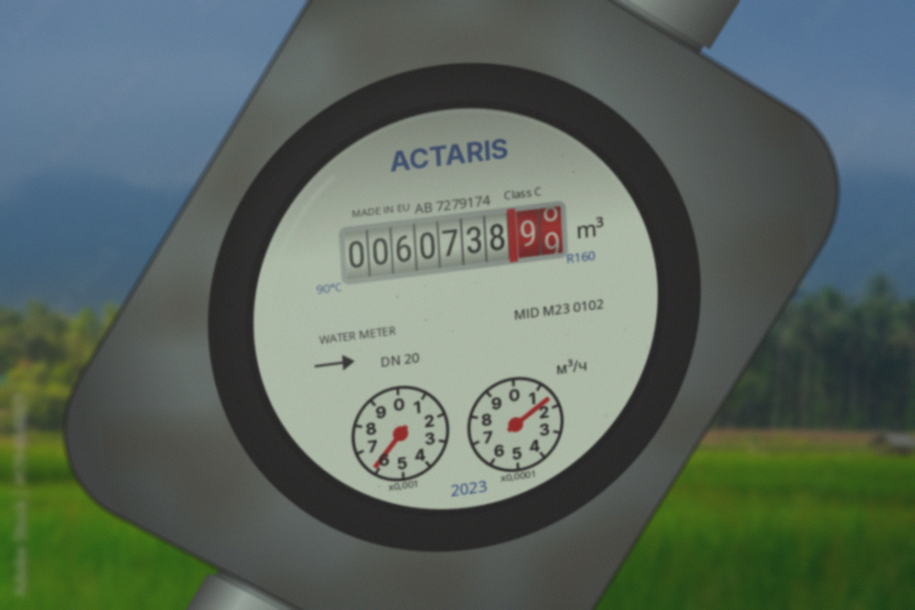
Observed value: {"value": 60738.9861, "unit": "m³"}
